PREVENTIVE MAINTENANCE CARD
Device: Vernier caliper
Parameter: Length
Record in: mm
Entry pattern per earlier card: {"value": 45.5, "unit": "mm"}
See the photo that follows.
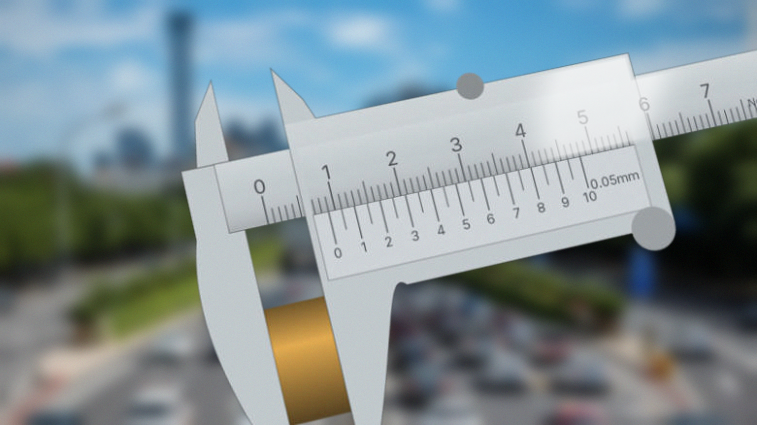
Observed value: {"value": 9.0, "unit": "mm"}
